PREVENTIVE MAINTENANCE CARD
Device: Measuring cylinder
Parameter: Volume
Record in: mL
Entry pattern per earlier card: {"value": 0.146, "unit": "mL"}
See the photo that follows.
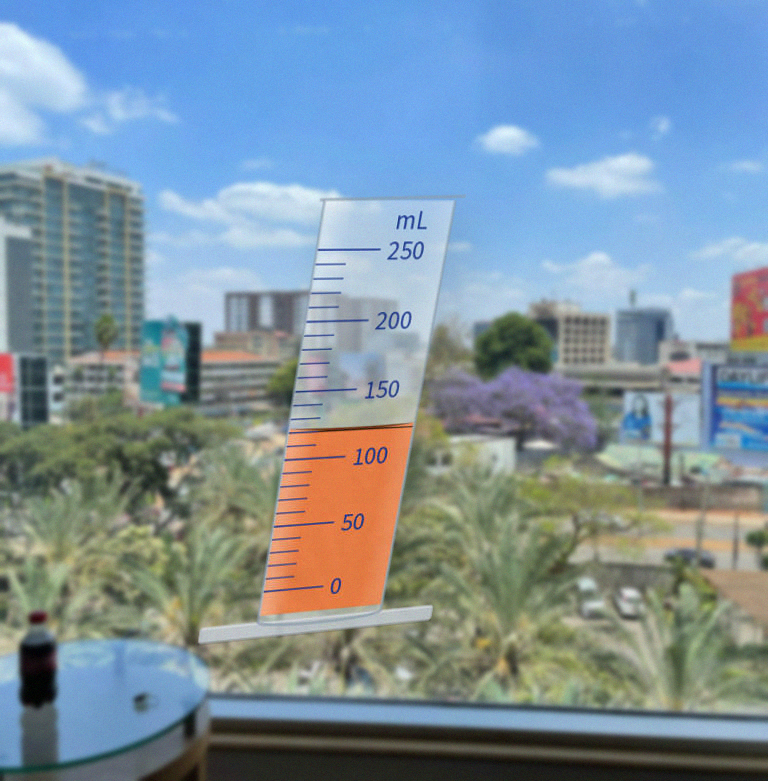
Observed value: {"value": 120, "unit": "mL"}
